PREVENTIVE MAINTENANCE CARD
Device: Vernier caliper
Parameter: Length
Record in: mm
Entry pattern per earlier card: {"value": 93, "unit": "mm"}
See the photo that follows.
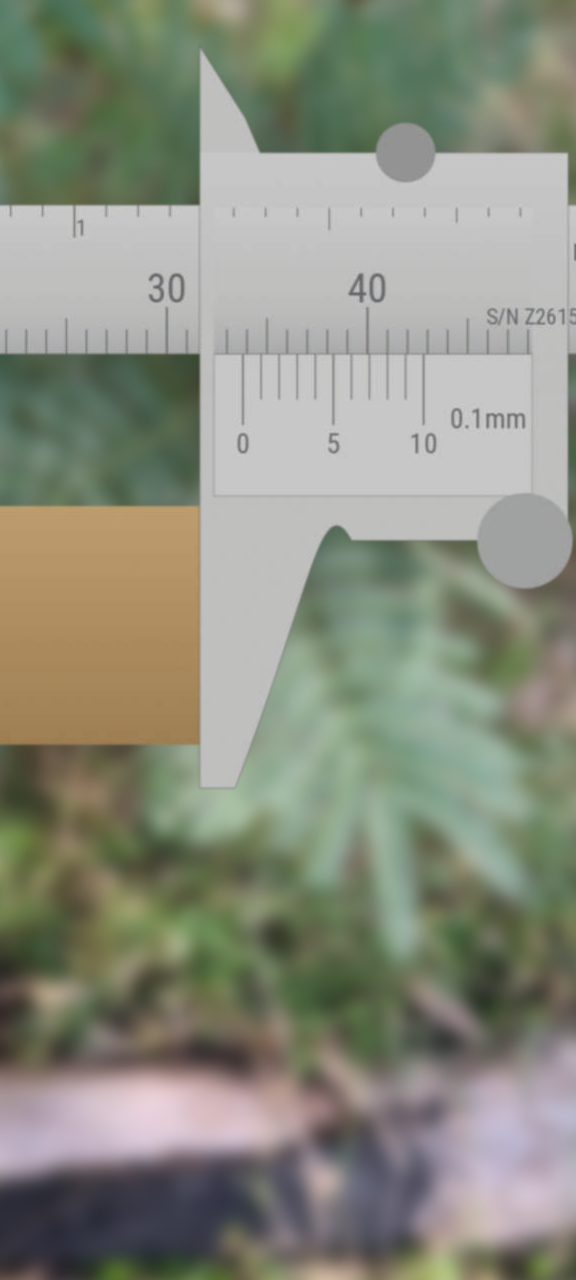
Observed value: {"value": 33.8, "unit": "mm"}
